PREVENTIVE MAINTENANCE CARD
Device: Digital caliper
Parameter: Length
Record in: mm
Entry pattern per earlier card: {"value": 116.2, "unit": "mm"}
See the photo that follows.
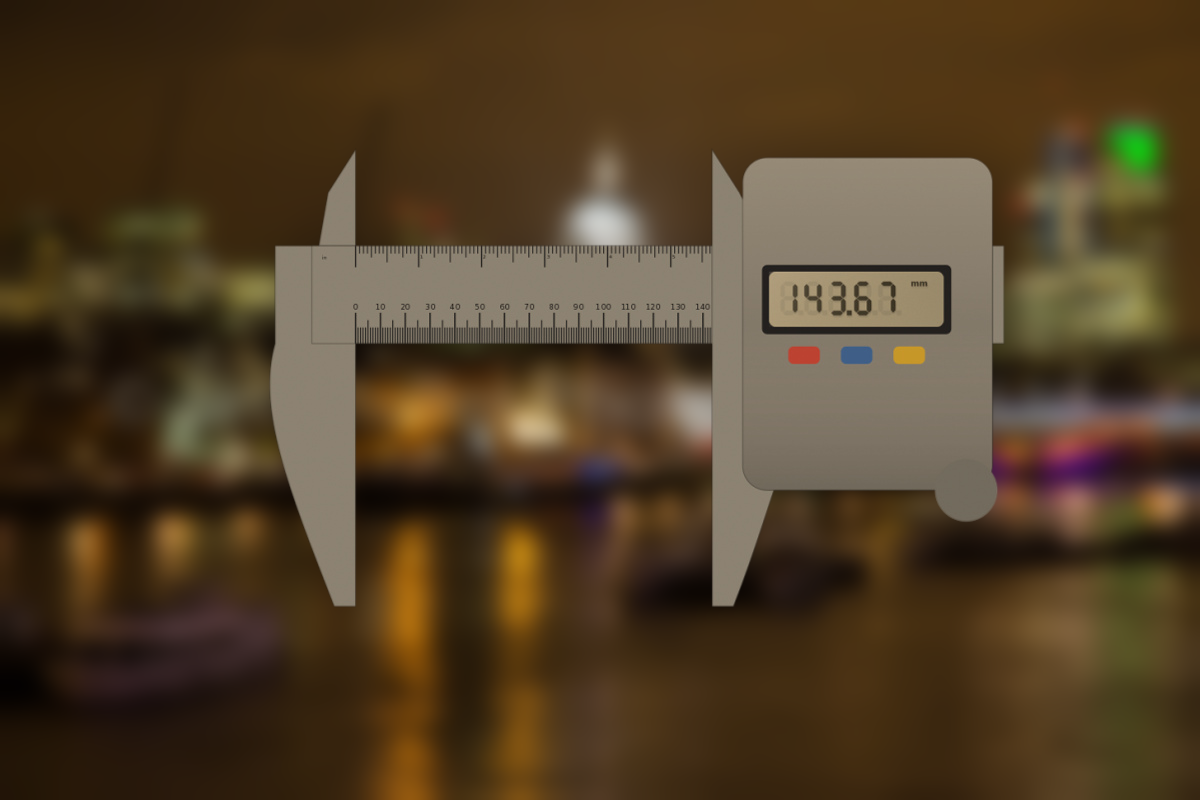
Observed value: {"value": 143.67, "unit": "mm"}
